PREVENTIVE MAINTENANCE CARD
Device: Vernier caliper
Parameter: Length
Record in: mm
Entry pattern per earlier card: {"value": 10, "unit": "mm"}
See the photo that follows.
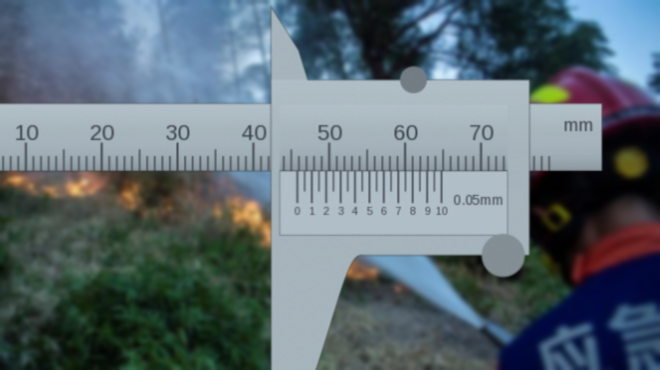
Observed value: {"value": 45.8, "unit": "mm"}
